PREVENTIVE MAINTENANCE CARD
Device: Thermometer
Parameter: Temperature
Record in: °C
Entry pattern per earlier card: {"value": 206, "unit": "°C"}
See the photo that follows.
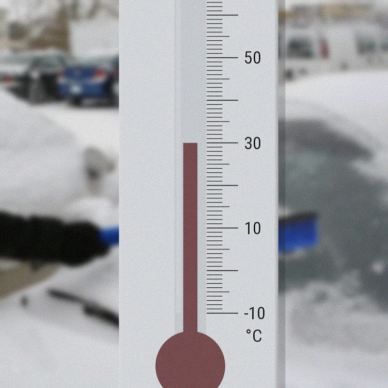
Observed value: {"value": 30, "unit": "°C"}
